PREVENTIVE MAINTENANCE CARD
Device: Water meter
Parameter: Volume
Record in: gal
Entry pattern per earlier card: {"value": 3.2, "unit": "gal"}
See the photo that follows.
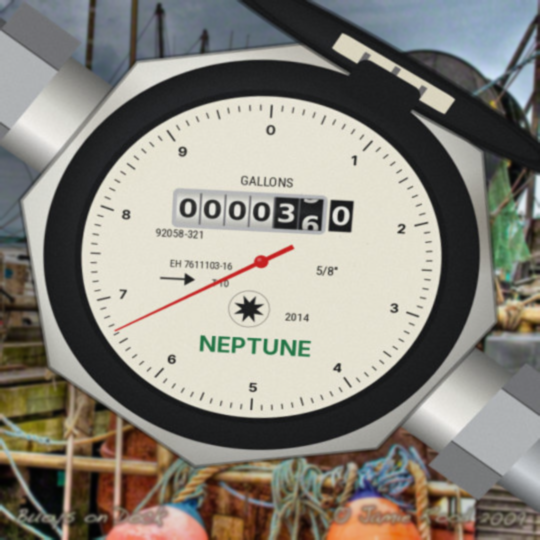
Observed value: {"value": 356.6, "unit": "gal"}
